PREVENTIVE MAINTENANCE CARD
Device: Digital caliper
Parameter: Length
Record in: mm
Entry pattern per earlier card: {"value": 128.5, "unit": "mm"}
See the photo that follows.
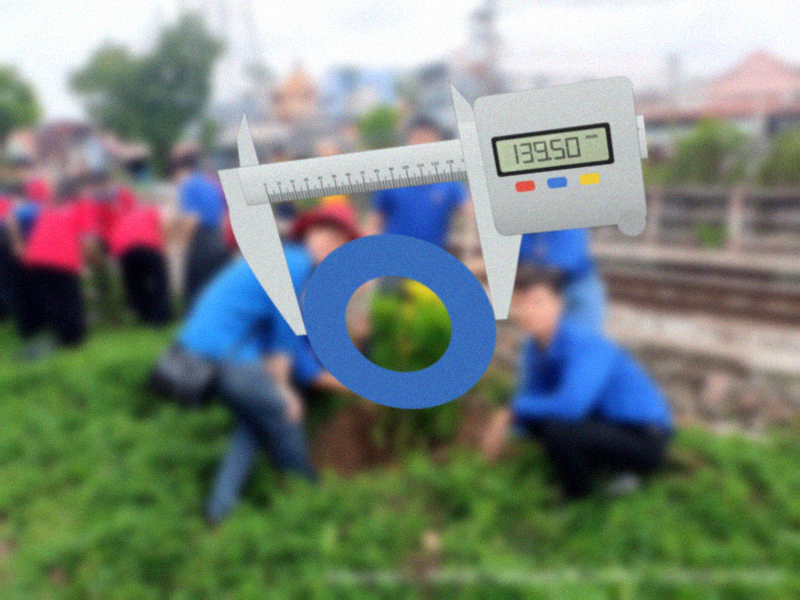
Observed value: {"value": 139.50, "unit": "mm"}
